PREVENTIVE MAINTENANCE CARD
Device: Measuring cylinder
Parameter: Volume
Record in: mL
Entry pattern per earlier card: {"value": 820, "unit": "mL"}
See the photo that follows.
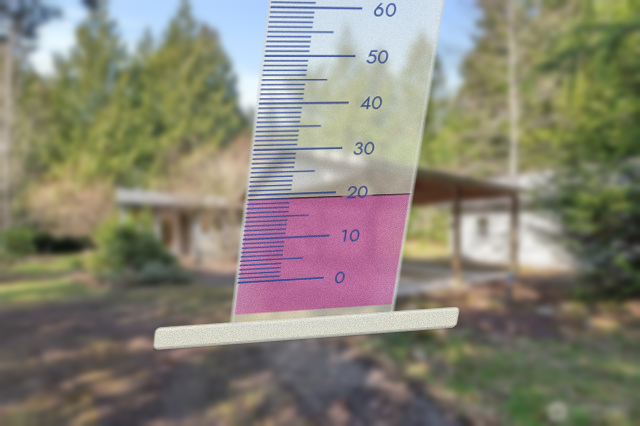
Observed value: {"value": 19, "unit": "mL"}
